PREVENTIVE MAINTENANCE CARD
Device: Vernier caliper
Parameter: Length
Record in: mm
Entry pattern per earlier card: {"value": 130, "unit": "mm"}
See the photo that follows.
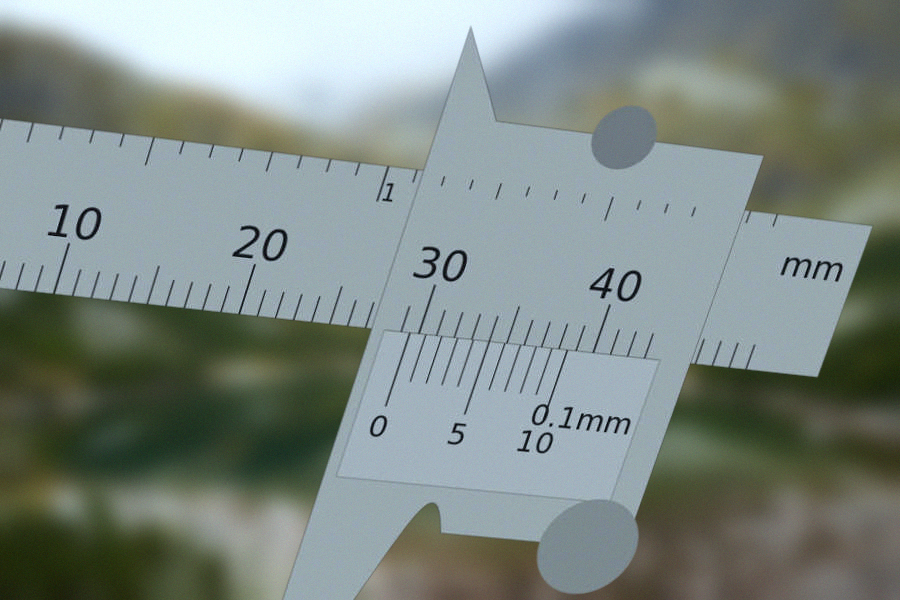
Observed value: {"value": 29.5, "unit": "mm"}
